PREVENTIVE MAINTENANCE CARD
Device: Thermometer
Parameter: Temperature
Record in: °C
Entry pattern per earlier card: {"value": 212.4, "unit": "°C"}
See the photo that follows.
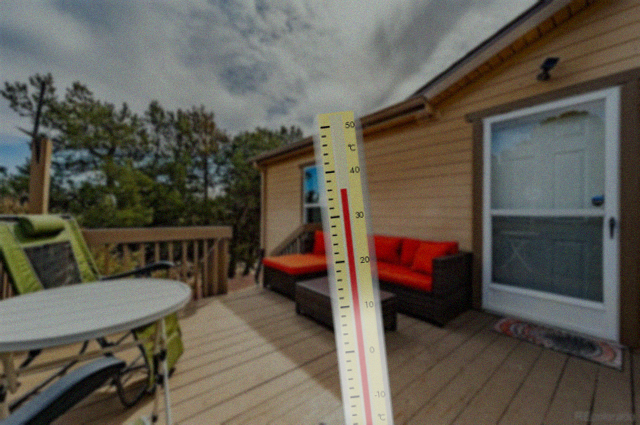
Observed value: {"value": 36, "unit": "°C"}
